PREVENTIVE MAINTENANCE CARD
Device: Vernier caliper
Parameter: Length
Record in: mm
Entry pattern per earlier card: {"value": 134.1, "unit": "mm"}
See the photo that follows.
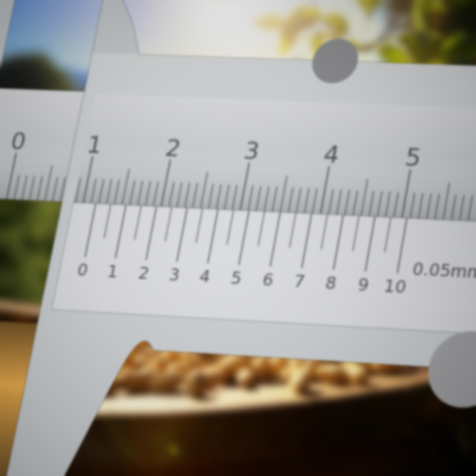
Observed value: {"value": 11.6, "unit": "mm"}
